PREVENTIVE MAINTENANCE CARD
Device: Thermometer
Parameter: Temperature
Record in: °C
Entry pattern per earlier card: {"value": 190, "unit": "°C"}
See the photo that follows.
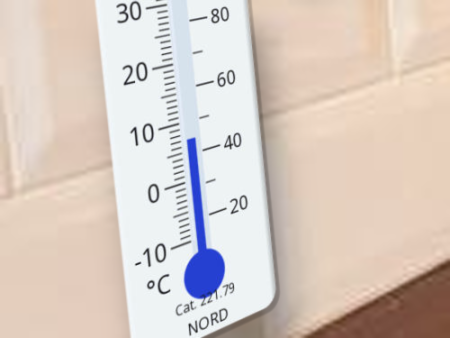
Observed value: {"value": 7, "unit": "°C"}
